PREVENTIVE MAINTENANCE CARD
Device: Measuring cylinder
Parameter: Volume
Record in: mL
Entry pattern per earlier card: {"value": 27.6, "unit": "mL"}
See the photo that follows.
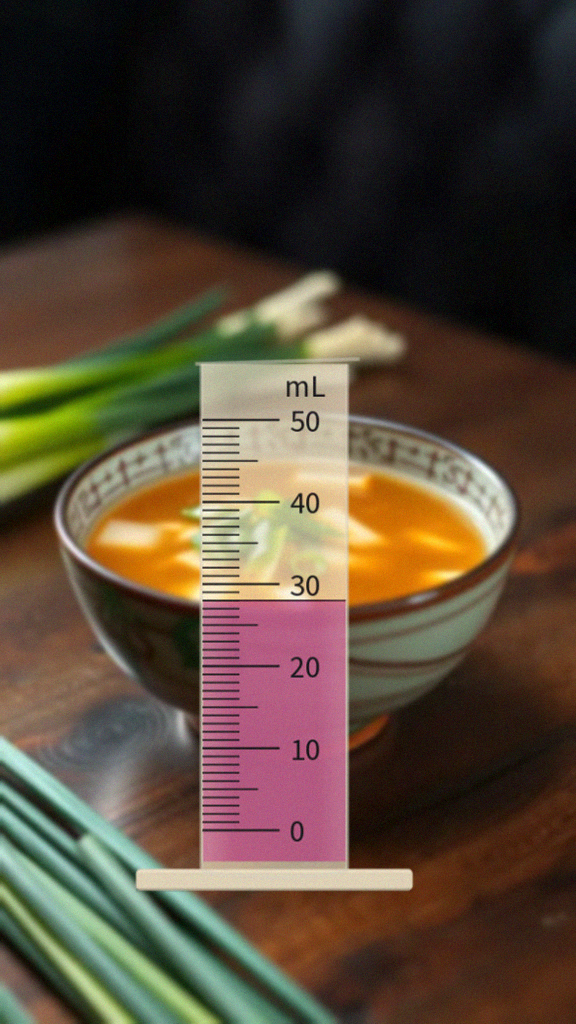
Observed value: {"value": 28, "unit": "mL"}
